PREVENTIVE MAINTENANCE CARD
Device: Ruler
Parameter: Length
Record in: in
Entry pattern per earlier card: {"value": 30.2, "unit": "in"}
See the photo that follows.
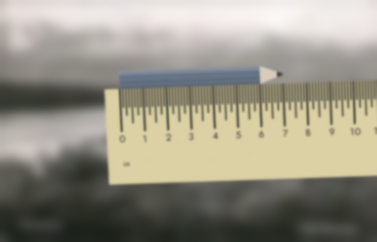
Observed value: {"value": 7, "unit": "in"}
